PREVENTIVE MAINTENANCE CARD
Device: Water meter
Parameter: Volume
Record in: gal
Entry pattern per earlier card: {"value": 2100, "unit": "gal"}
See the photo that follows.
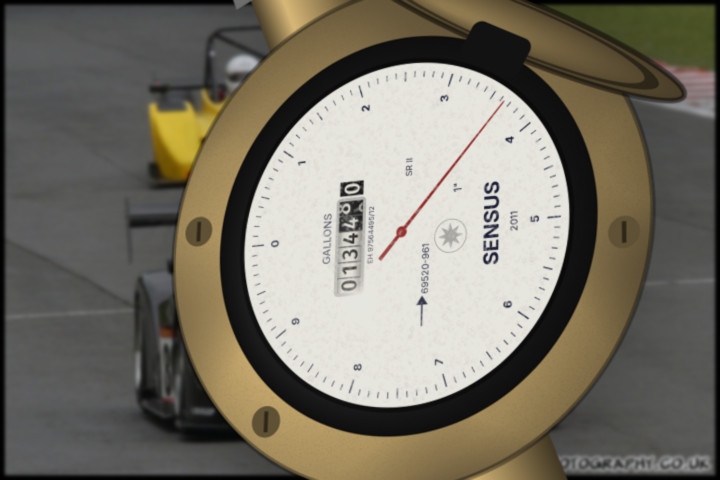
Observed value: {"value": 134483.6, "unit": "gal"}
